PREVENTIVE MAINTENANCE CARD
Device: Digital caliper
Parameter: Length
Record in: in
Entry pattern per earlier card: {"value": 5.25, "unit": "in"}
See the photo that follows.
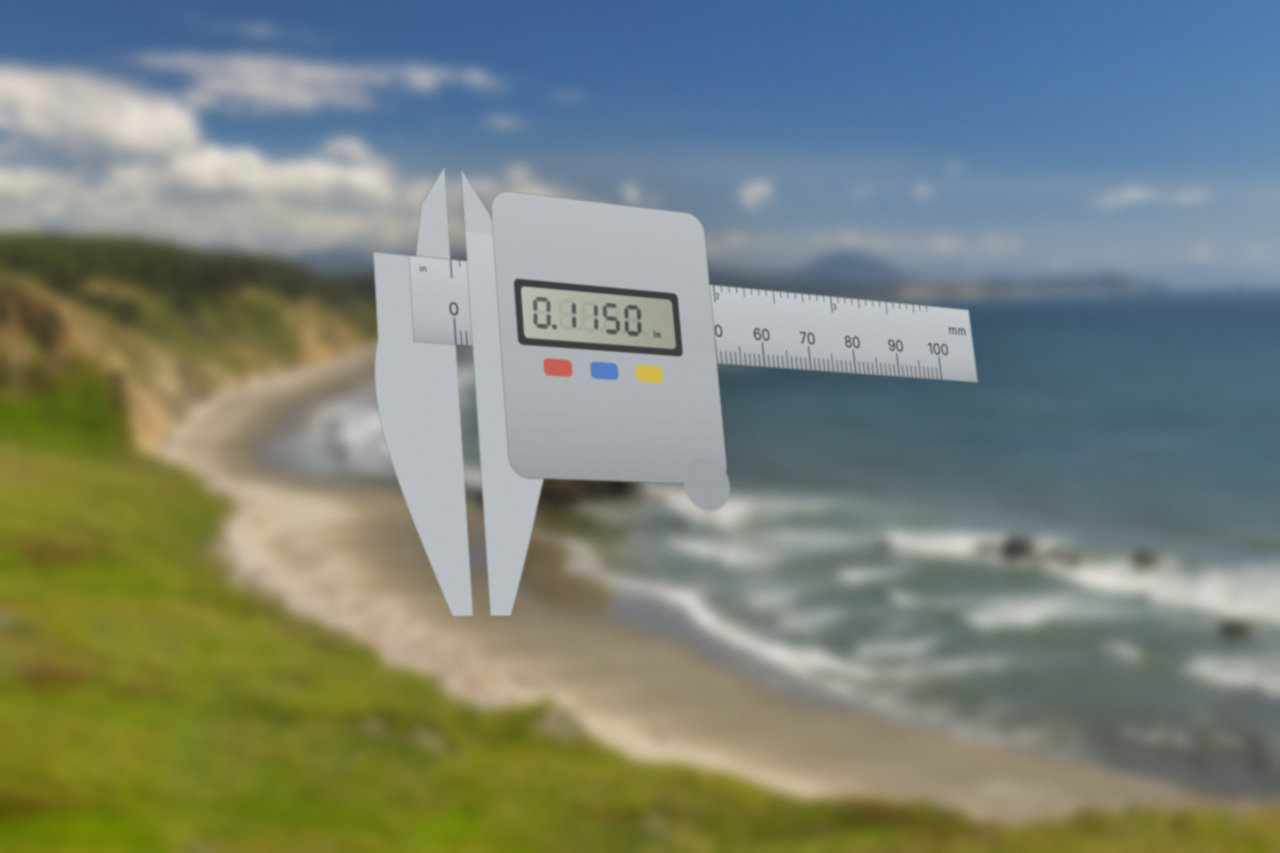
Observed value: {"value": 0.1150, "unit": "in"}
